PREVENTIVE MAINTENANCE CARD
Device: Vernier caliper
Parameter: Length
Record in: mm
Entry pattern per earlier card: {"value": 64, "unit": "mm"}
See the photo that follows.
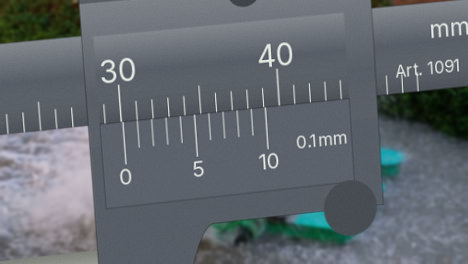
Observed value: {"value": 30.1, "unit": "mm"}
